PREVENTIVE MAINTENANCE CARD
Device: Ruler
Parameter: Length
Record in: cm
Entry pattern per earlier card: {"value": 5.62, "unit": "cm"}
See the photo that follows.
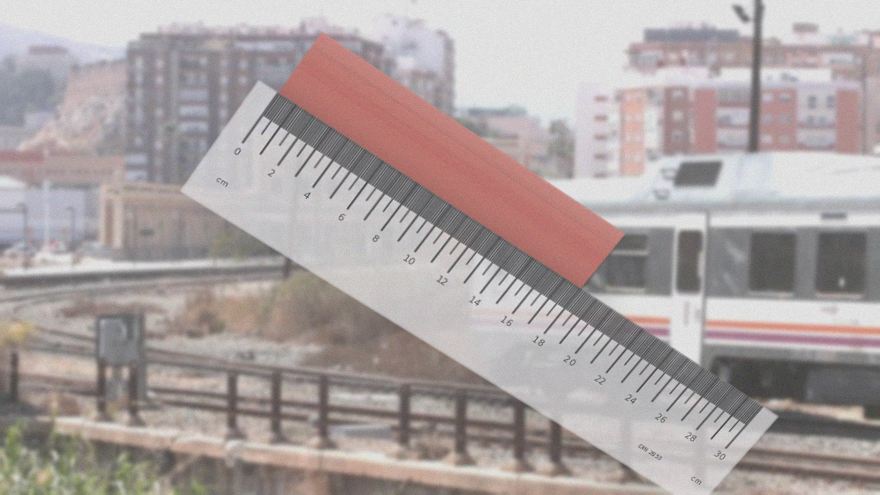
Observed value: {"value": 18, "unit": "cm"}
